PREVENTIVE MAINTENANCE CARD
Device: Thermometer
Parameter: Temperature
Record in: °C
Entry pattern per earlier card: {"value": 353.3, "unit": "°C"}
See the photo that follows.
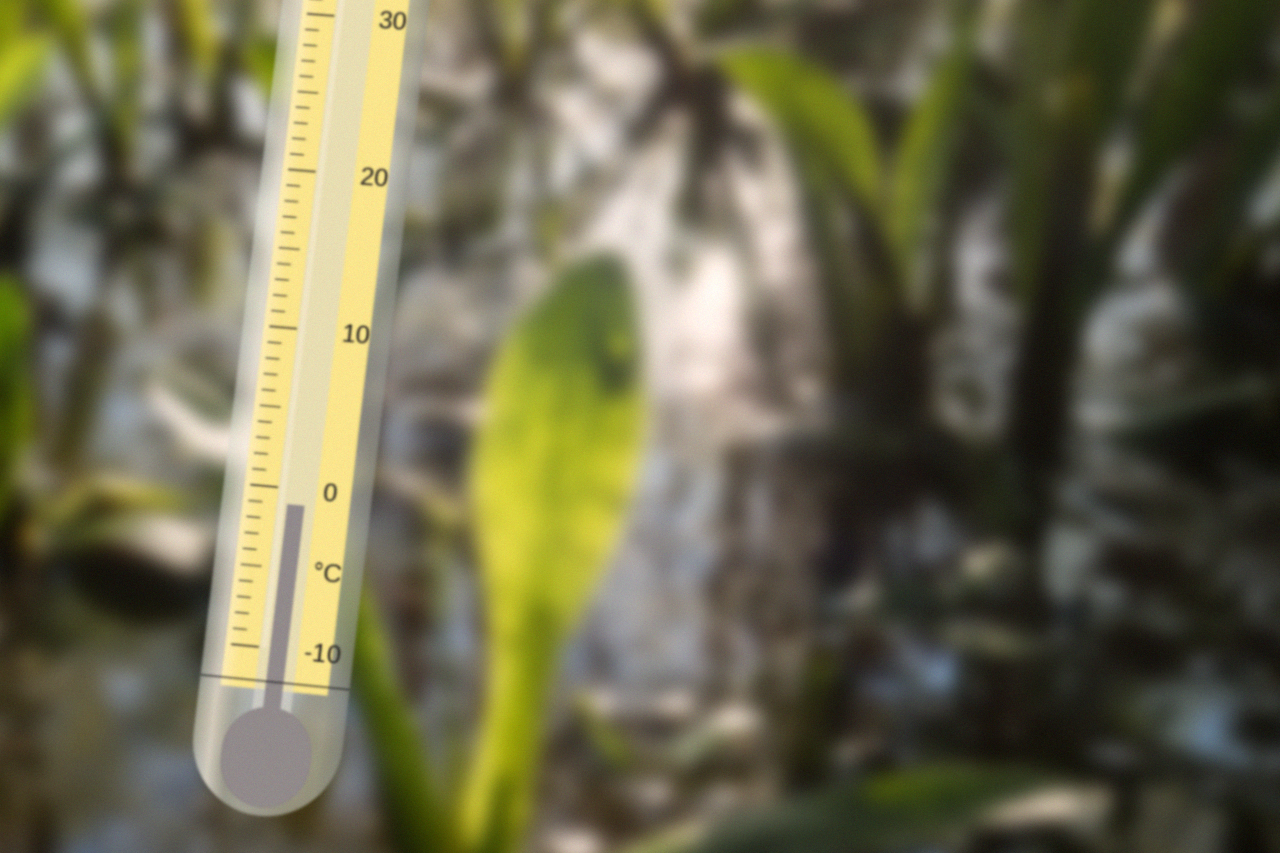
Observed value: {"value": -1, "unit": "°C"}
